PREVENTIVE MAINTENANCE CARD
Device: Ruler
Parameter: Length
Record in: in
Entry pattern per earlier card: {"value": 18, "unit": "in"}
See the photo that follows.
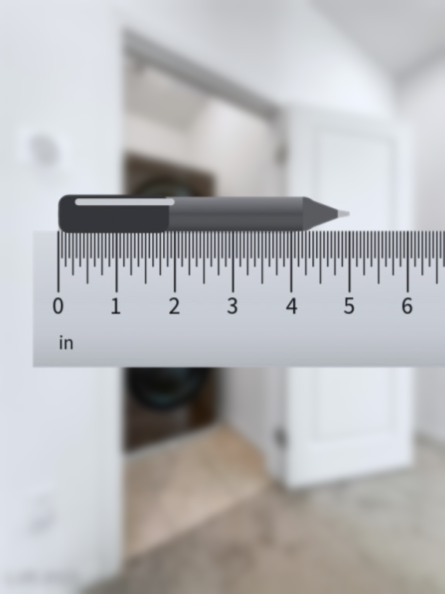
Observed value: {"value": 5, "unit": "in"}
